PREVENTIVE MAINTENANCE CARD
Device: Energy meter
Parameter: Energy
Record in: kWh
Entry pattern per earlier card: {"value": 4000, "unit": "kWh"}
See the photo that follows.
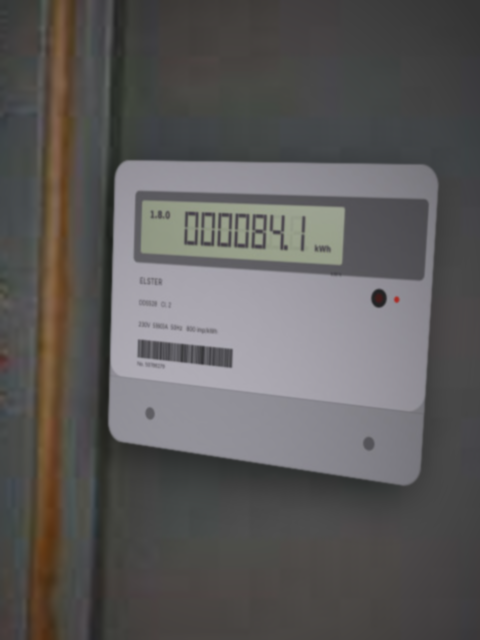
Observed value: {"value": 84.1, "unit": "kWh"}
